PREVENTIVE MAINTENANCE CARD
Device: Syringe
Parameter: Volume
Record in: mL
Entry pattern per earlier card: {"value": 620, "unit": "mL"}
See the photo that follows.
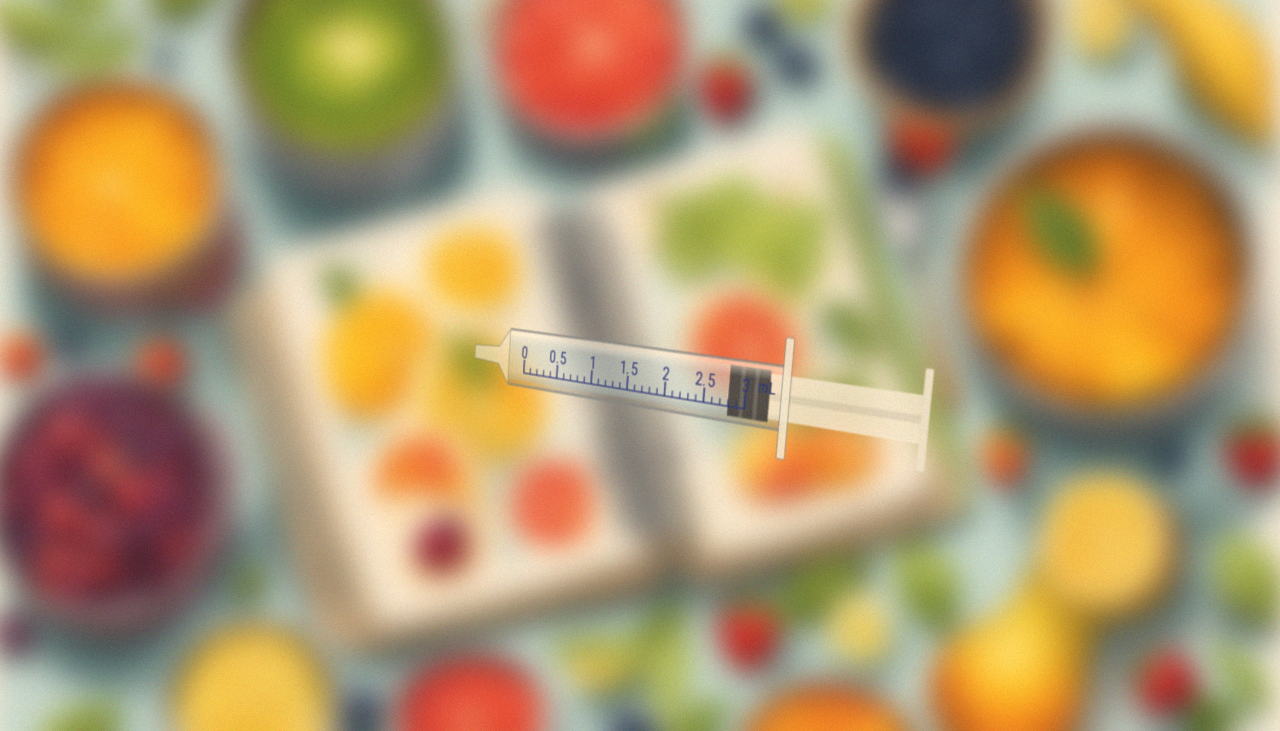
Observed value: {"value": 2.8, "unit": "mL"}
